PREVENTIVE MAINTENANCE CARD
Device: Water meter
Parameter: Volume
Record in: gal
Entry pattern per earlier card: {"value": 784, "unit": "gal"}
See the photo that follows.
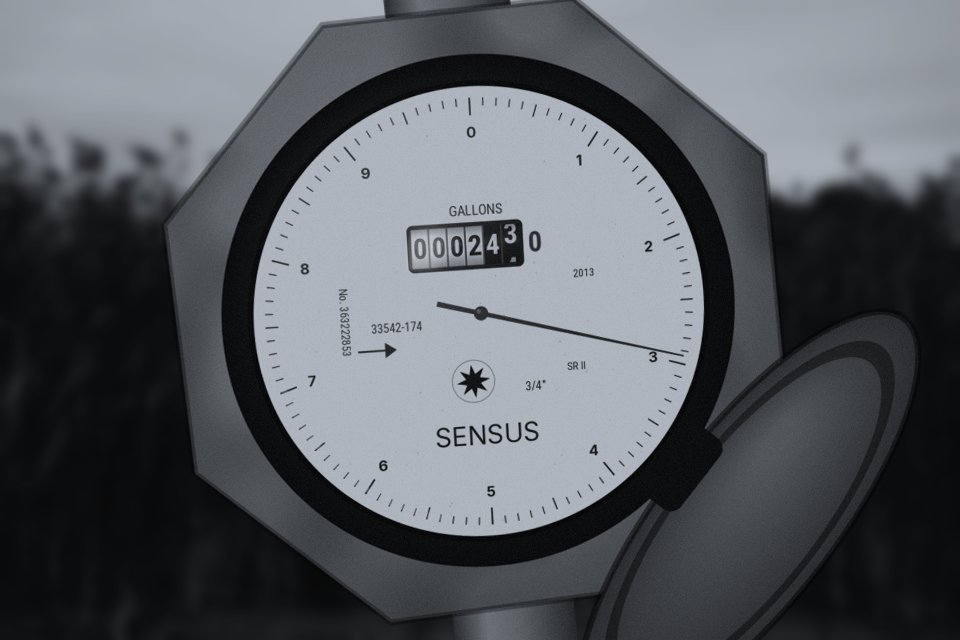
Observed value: {"value": 2432.9, "unit": "gal"}
